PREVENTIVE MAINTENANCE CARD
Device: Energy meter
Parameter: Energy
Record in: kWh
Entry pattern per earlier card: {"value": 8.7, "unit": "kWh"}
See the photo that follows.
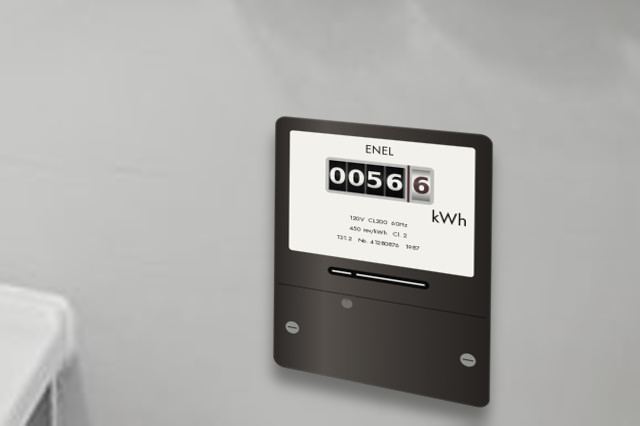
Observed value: {"value": 56.6, "unit": "kWh"}
